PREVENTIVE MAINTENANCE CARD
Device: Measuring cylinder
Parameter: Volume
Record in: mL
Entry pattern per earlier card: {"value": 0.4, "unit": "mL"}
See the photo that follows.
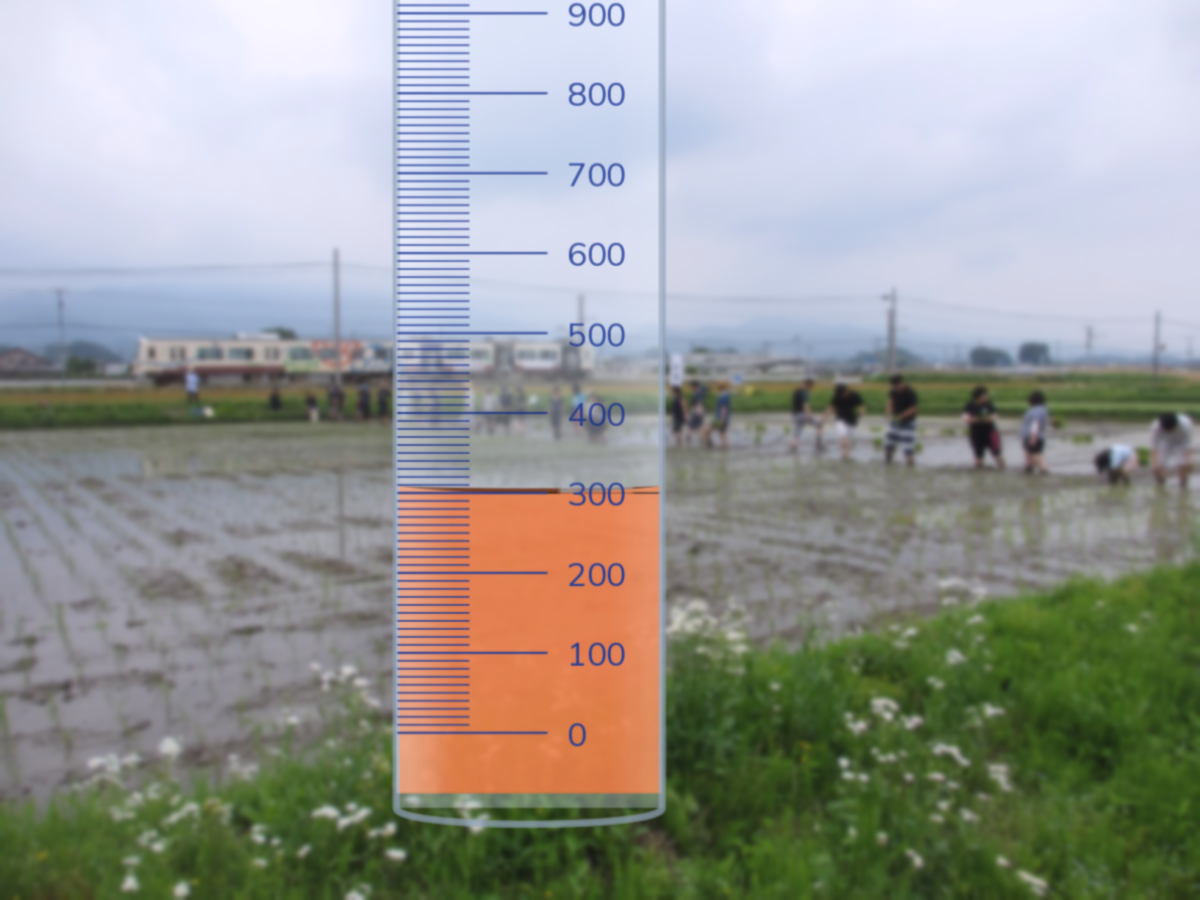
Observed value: {"value": 300, "unit": "mL"}
